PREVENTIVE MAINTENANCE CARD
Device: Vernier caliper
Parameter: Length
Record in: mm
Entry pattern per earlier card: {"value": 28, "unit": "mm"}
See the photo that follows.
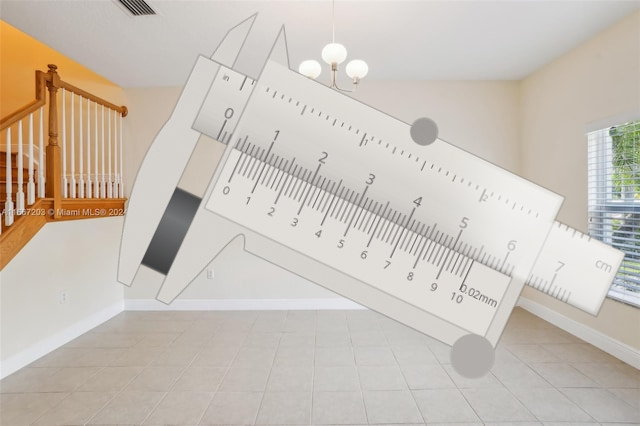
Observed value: {"value": 5.5, "unit": "mm"}
